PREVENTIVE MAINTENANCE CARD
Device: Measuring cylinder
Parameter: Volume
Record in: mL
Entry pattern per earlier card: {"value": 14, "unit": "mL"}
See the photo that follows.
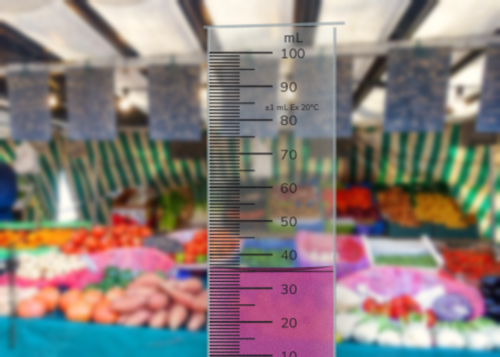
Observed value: {"value": 35, "unit": "mL"}
